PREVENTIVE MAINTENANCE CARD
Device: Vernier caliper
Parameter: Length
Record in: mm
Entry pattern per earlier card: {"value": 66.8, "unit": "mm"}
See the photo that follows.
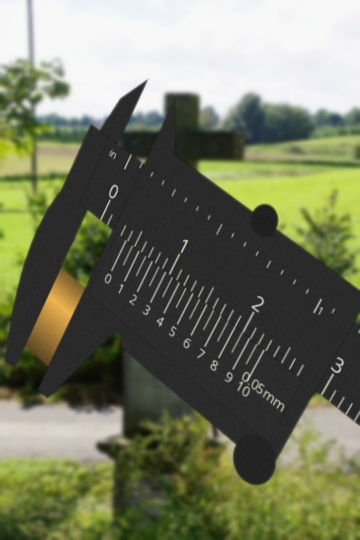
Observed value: {"value": 3.8, "unit": "mm"}
